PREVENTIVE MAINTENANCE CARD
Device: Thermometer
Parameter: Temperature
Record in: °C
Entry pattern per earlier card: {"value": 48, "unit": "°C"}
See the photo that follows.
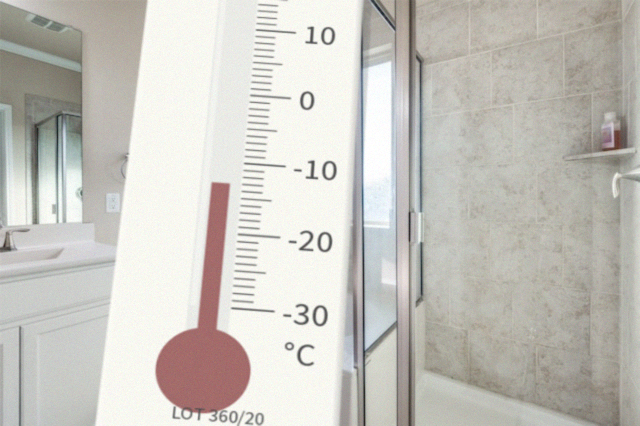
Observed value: {"value": -13, "unit": "°C"}
